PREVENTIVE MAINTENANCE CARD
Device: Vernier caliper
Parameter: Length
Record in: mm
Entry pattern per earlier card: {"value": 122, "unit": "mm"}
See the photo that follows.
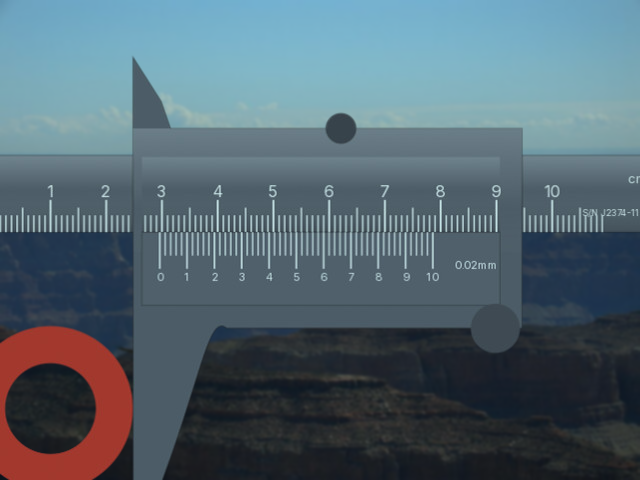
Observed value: {"value": 29.6, "unit": "mm"}
